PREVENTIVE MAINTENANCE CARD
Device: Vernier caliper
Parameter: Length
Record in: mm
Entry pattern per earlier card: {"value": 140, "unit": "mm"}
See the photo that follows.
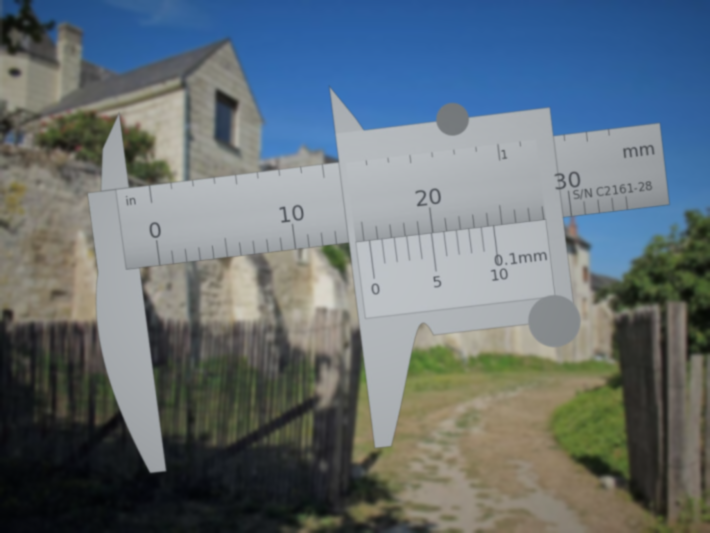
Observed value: {"value": 15.4, "unit": "mm"}
